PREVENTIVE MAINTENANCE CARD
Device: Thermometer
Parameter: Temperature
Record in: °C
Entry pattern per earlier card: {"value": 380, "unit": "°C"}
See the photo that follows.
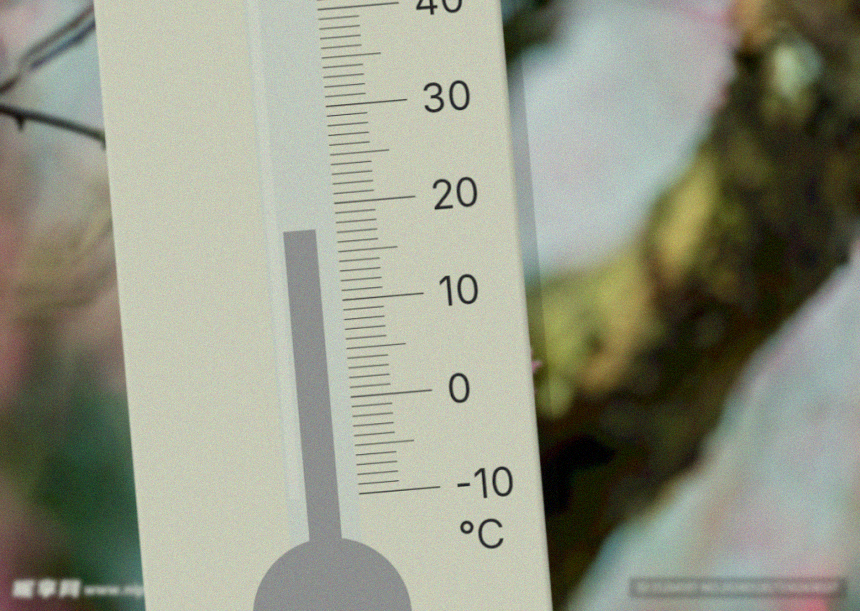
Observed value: {"value": 17.5, "unit": "°C"}
